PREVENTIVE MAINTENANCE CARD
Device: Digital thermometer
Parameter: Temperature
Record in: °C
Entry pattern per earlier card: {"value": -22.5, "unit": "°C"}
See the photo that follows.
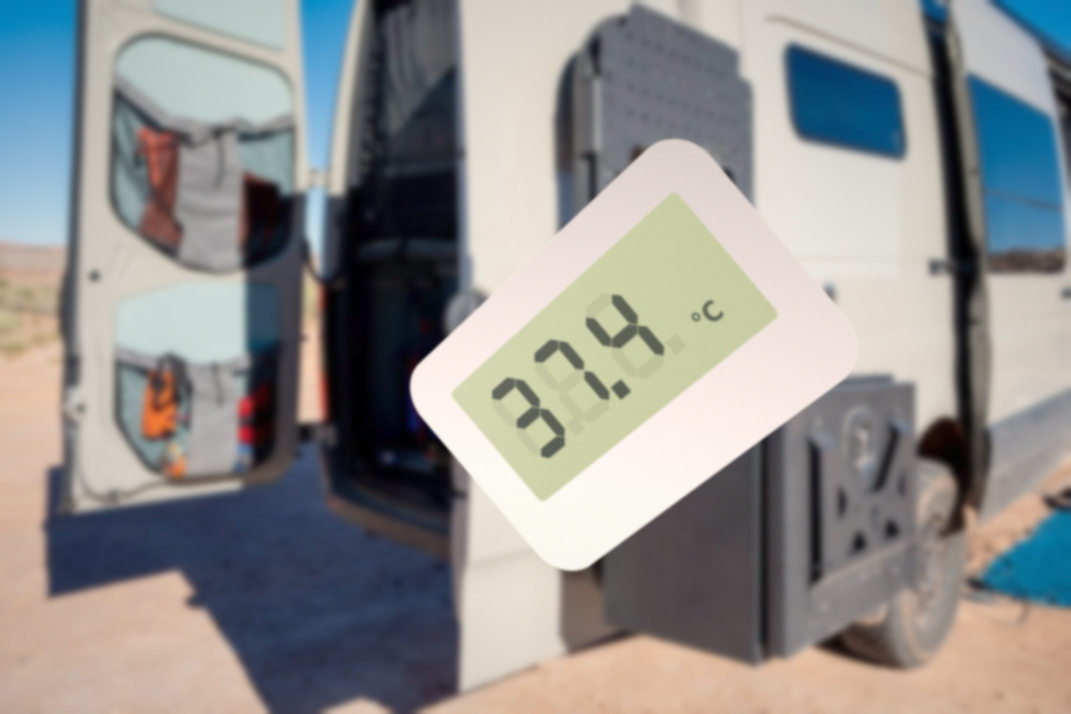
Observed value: {"value": 37.4, "unit": "°C"}
